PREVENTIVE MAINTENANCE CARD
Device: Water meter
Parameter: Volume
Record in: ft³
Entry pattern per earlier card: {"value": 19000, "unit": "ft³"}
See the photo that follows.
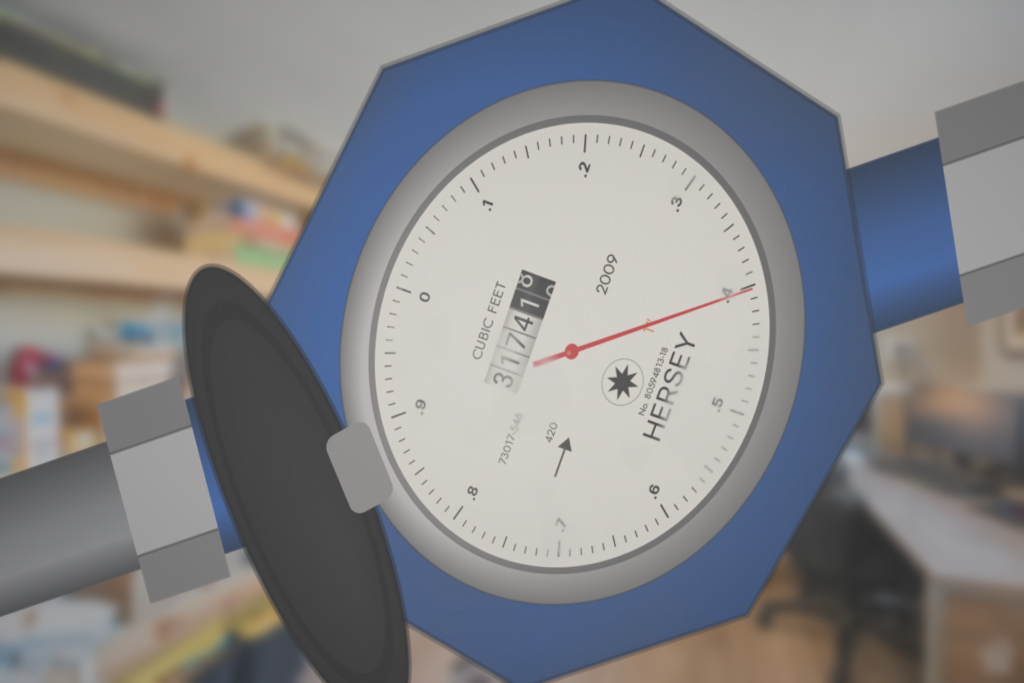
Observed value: {"value": 317418.40, "unit": "ft³"}
